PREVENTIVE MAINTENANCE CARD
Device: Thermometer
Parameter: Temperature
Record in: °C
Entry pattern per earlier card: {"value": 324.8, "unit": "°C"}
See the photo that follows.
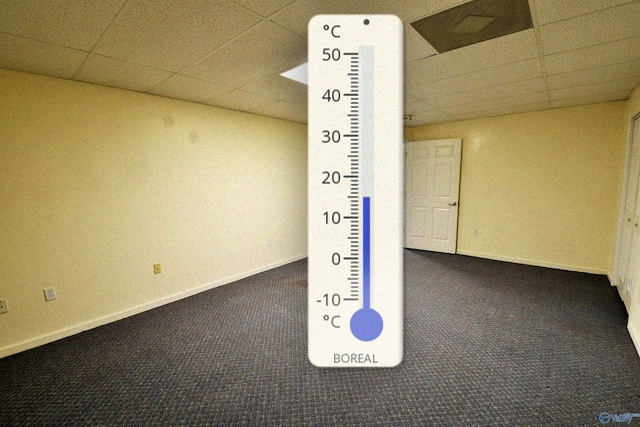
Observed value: {"value": 15, "unit": "°C"}
